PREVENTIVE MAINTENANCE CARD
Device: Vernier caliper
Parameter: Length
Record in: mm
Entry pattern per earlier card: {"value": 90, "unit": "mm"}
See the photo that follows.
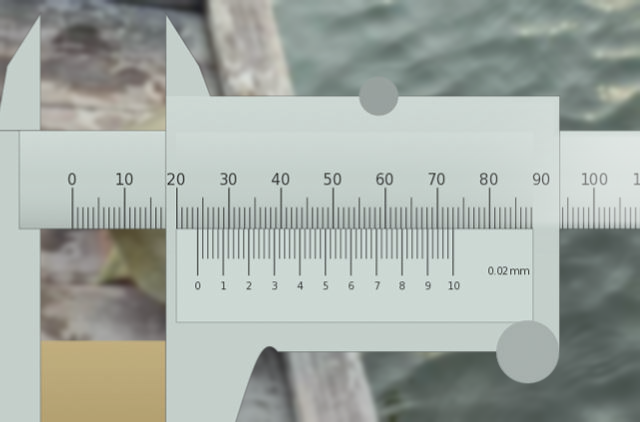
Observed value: {"value": 24.0, "unit": "mm"}
